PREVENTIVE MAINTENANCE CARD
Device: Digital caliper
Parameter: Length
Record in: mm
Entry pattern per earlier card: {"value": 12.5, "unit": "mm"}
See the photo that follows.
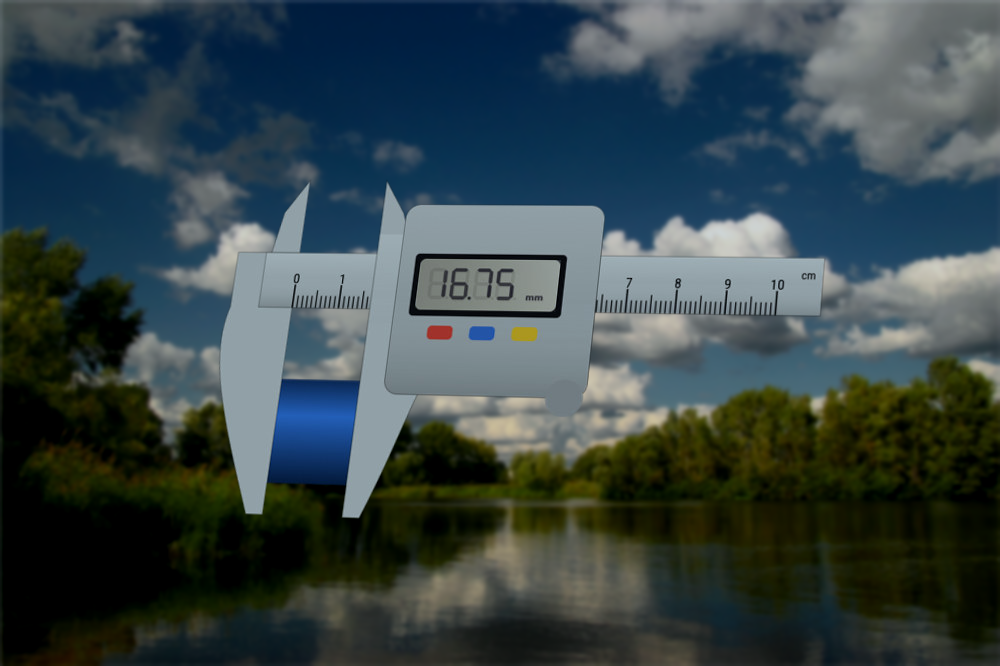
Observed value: {"value": 16.75, "unit": "mm"}
